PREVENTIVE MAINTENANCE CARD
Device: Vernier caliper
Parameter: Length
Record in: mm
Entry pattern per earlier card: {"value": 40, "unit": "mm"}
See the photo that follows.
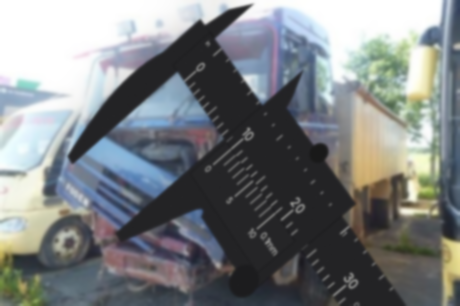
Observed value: {"value": 10.0, "unit": "mm"}
